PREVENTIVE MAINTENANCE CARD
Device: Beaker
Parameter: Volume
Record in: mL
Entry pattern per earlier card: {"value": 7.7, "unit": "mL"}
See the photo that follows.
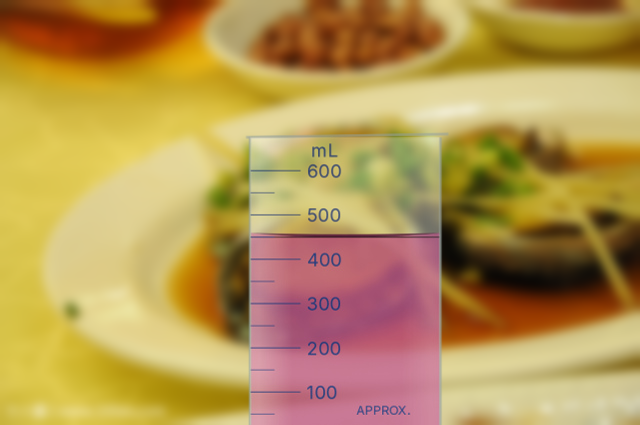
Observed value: {"value": 450, "unit": "mL"}
